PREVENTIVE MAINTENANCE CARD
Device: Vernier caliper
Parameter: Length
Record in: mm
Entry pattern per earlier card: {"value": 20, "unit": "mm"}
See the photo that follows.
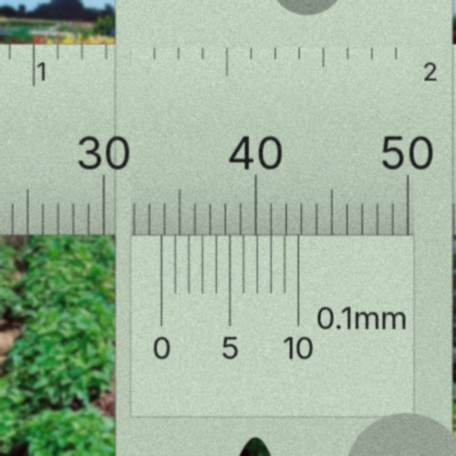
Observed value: {"value": 33.8, "unit": "mm"}
